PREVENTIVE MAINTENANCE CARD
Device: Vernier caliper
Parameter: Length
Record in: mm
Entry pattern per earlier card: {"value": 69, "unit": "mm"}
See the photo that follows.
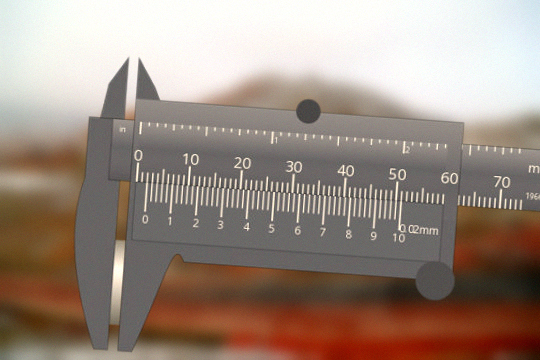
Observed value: {"value": 2.0, "unit": "mm"}
